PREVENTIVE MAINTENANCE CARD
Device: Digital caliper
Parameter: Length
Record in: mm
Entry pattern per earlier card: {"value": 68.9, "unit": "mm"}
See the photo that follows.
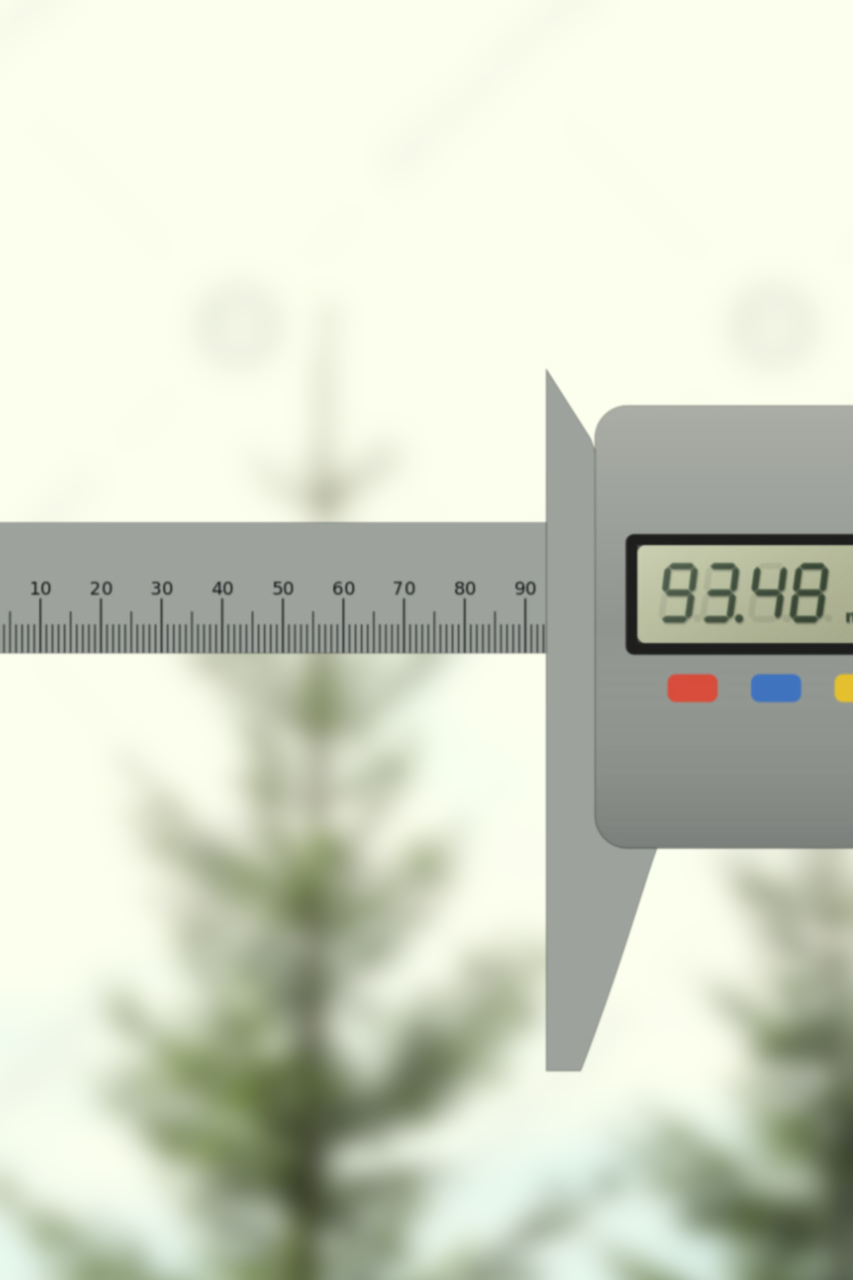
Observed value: {"value": 93.48, "unit": "mm"}
